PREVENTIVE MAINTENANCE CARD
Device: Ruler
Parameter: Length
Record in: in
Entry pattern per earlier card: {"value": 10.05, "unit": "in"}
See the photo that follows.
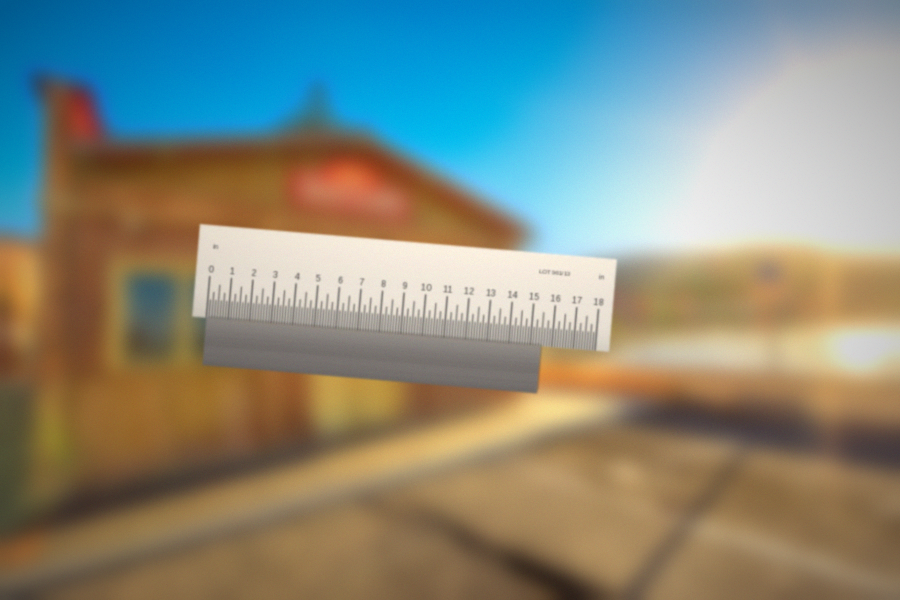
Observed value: {"value": 15.5, "unit": "in"}
